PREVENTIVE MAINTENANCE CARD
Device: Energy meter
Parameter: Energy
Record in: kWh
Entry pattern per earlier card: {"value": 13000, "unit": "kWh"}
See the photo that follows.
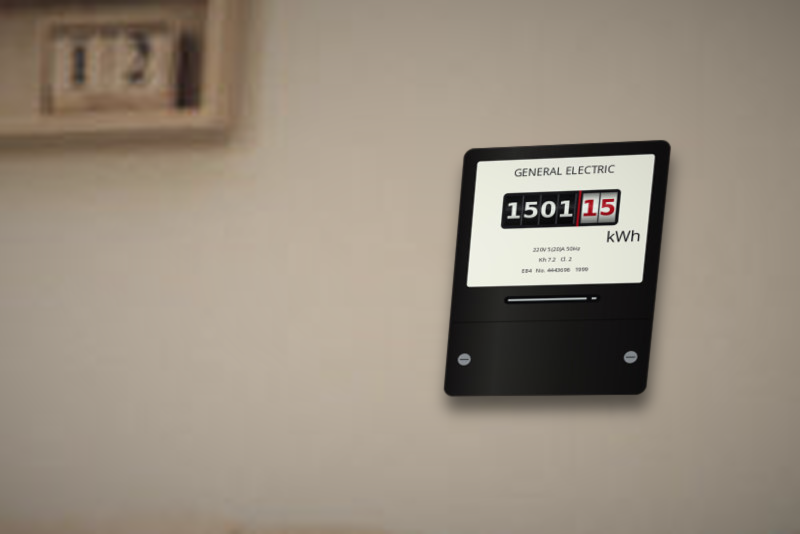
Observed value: {"value": 1501.15, "unit": "kWh"}
